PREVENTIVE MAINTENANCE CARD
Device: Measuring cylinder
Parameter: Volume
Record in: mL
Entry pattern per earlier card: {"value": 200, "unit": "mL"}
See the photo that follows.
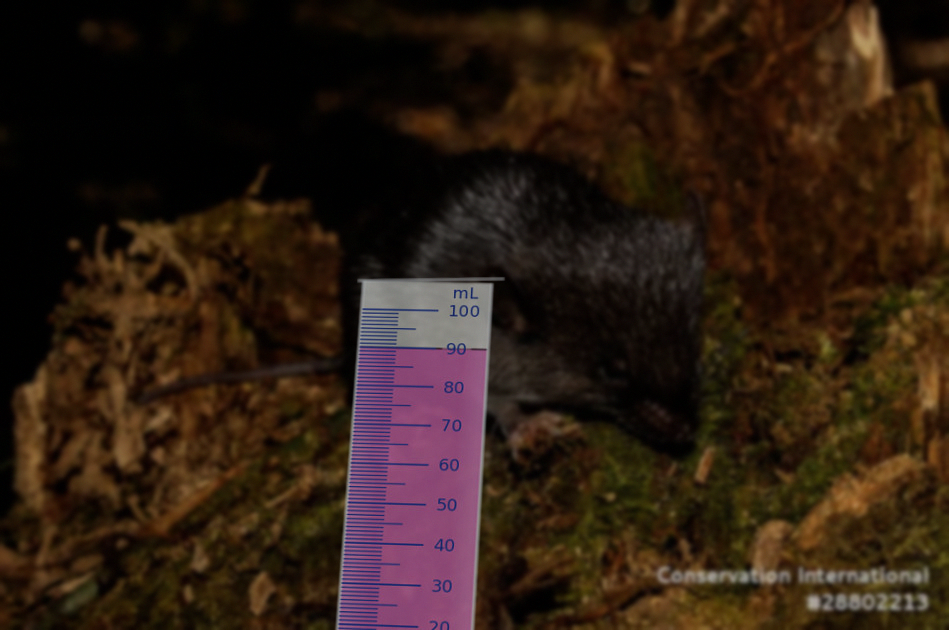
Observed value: {"value": 90, "unit": "mL"}
